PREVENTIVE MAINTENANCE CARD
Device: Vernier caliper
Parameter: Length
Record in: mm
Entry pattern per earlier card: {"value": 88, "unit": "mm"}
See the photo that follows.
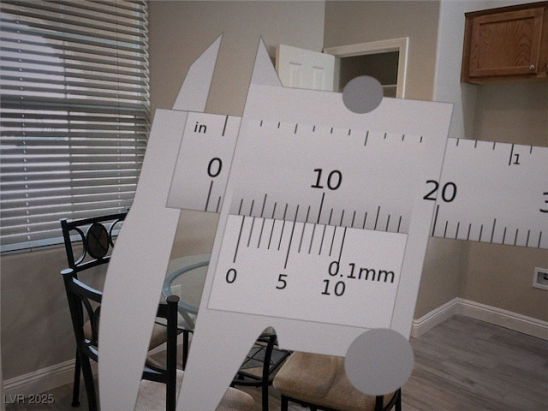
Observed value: {"value": 3.5, "unit": "mm"}
